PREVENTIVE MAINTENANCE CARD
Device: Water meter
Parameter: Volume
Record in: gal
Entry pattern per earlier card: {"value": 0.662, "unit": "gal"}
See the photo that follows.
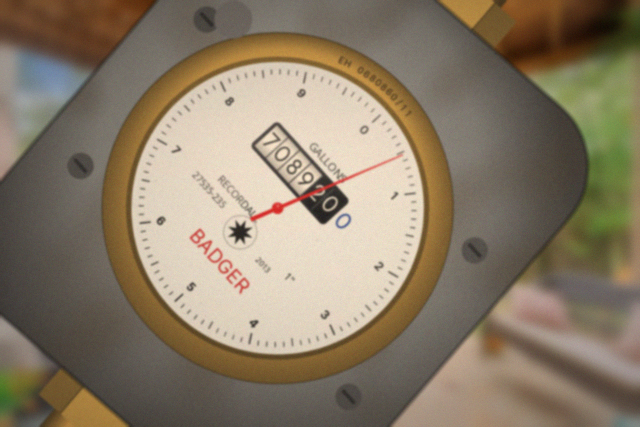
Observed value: {"value": 7089200.5, "unit": "gal"}
